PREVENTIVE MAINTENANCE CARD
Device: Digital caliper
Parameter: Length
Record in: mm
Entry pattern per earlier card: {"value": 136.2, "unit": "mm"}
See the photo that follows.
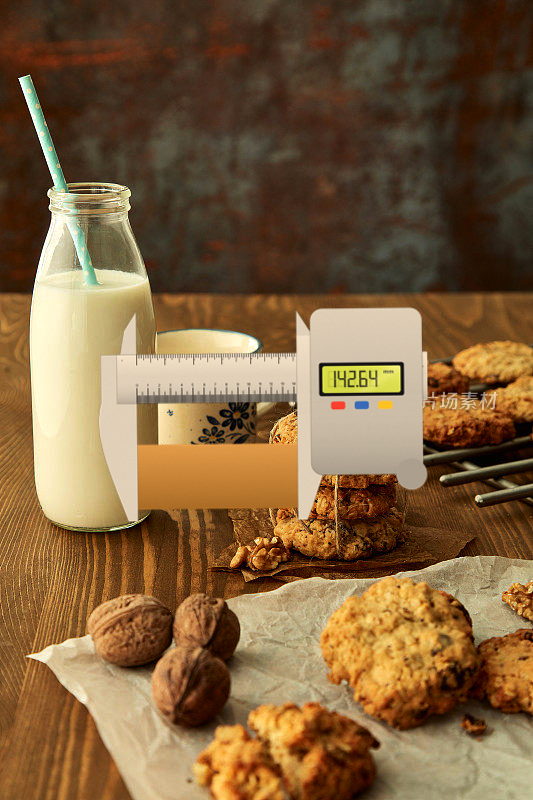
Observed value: {"value": 142.64, "unit": "mm"}
